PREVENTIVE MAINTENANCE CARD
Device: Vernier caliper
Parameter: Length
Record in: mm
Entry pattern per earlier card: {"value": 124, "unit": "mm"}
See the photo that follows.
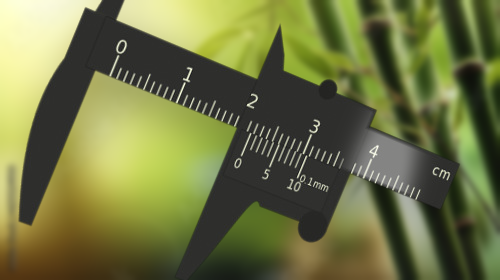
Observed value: {"value": 21.6, "unit": "mm"}
